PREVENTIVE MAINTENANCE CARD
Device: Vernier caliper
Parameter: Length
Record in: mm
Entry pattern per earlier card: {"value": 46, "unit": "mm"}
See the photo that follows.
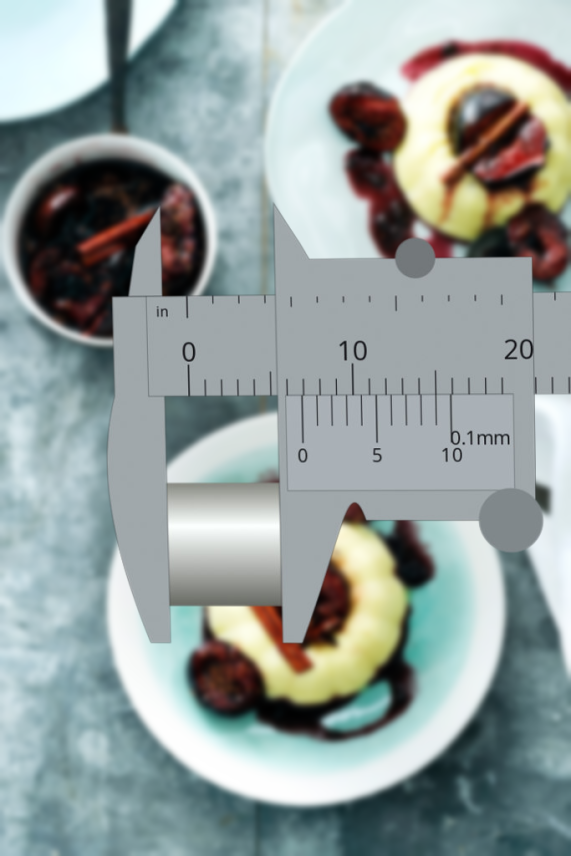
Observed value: {"value": 6.9, "unit": "mm"}
